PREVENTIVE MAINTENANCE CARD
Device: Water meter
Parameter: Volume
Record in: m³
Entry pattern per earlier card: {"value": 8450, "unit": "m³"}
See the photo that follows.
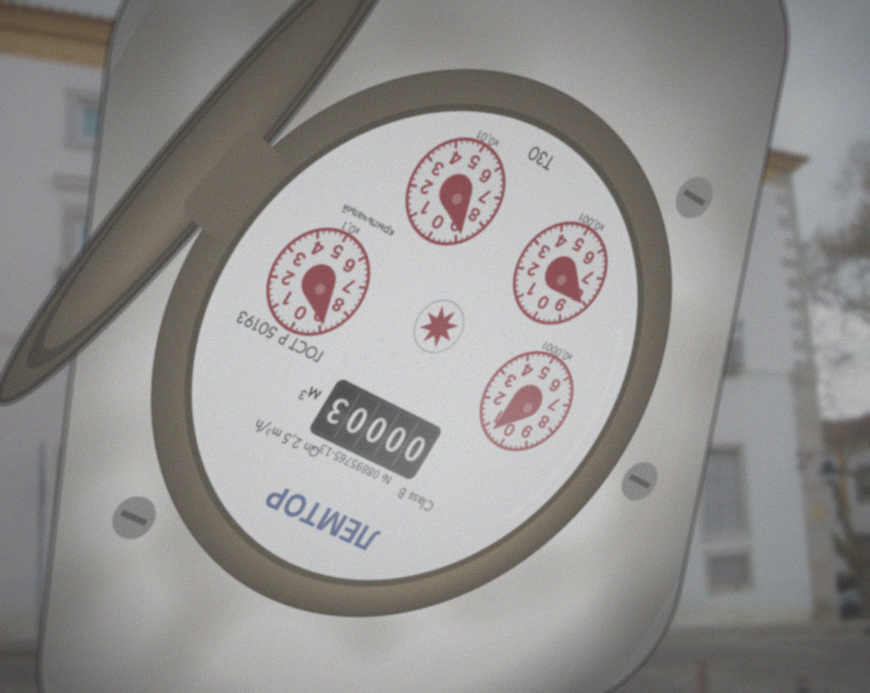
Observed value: {"value": 3.8880, "unit": "m³"}
